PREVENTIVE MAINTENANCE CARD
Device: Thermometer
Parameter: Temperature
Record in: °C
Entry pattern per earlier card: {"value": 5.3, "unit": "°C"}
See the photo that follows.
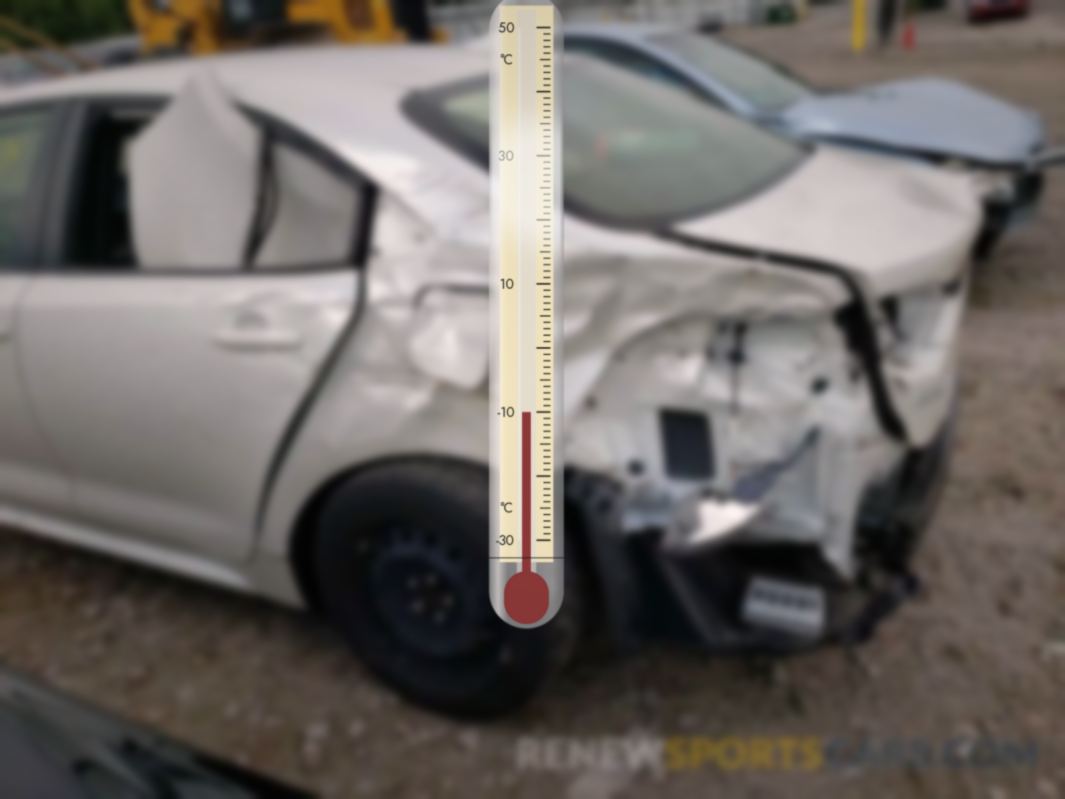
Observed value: {"value": -10, "unit": "°C"}
